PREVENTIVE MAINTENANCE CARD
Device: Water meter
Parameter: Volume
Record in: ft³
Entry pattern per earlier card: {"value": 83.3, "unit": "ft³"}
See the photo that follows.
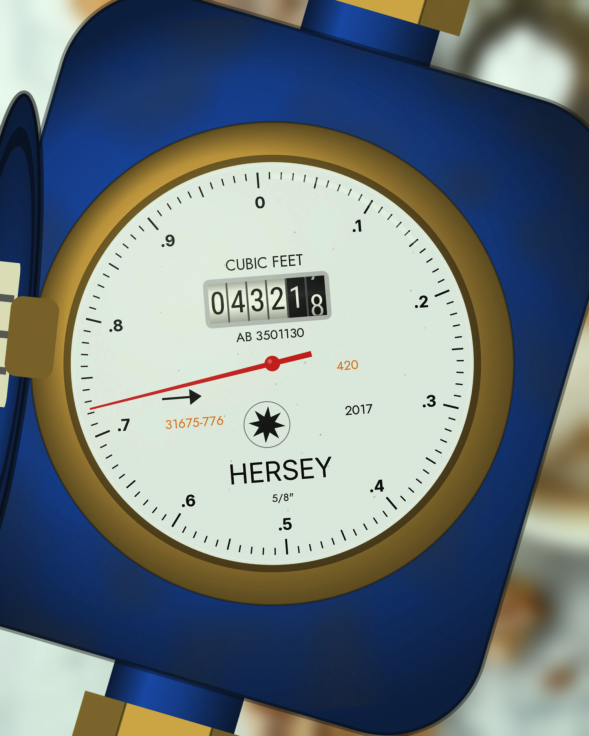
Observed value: {"value": 43217.72, "unit": "ft³"}
